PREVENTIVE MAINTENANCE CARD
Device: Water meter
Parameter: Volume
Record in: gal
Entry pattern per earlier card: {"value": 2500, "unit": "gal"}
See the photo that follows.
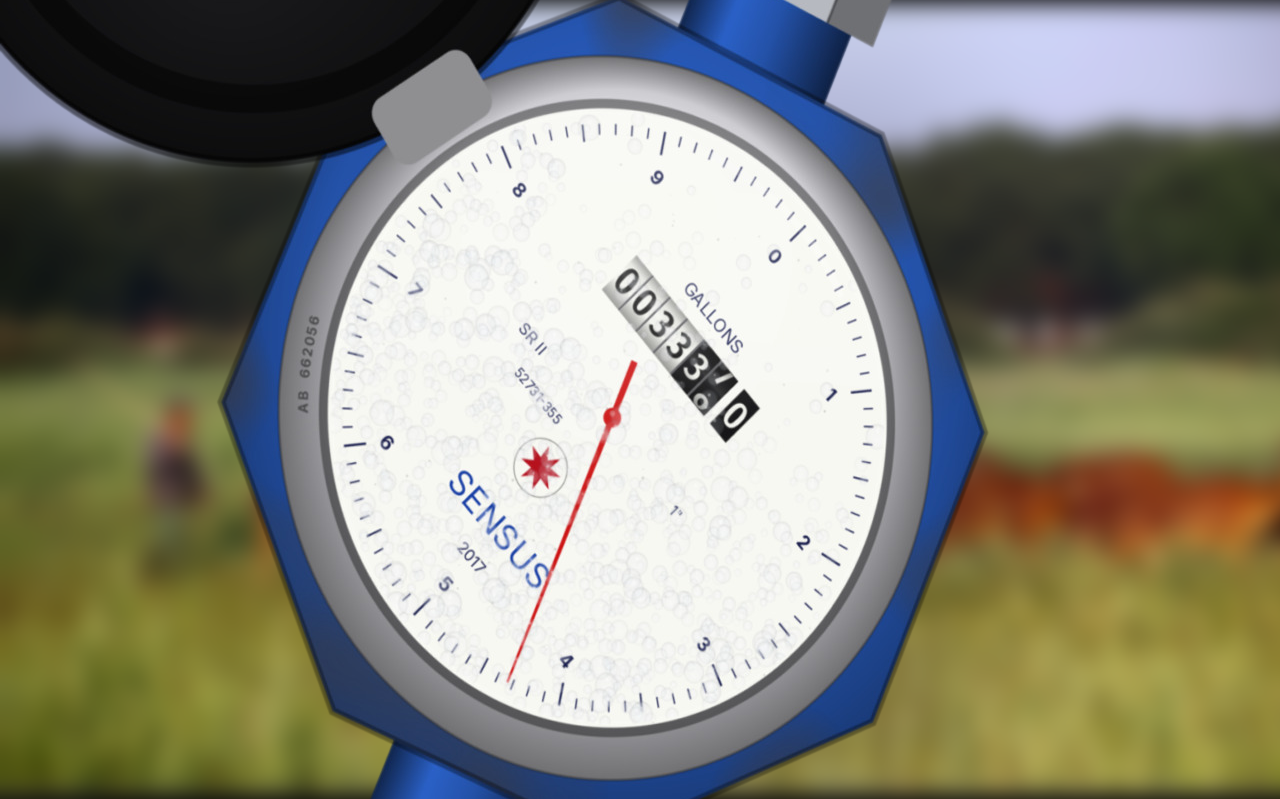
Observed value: {"value": 33374.3, "unit": "gal"}
